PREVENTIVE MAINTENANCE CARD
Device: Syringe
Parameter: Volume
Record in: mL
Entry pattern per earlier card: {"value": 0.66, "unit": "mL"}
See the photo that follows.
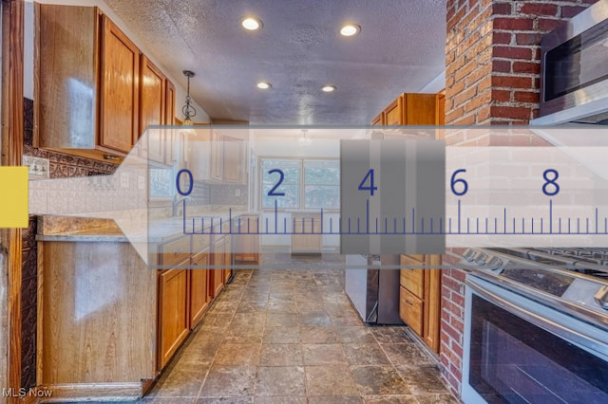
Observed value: {"value": 3.4, "unit": "mL"}
